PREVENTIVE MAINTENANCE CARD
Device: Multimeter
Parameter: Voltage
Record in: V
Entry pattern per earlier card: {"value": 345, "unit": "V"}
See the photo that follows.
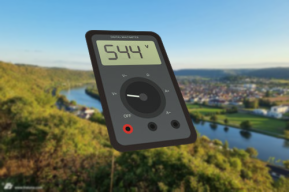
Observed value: {"value": 544, "unit": "V"}
